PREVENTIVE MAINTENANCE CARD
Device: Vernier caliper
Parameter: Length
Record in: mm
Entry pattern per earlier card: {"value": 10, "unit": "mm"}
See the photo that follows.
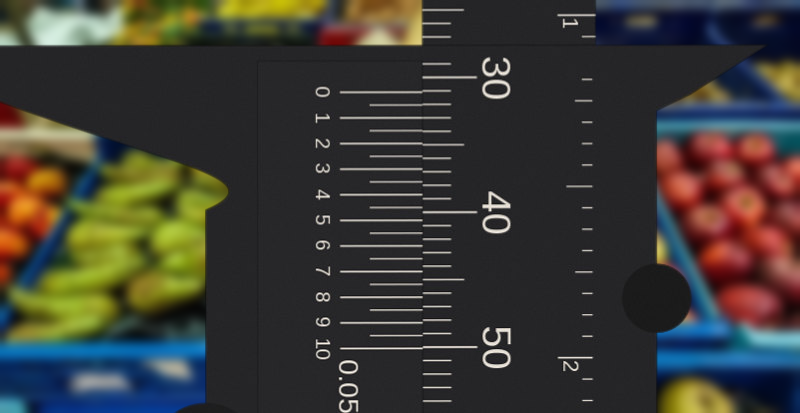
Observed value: {"value": 31.1, "unit": "mm"}
